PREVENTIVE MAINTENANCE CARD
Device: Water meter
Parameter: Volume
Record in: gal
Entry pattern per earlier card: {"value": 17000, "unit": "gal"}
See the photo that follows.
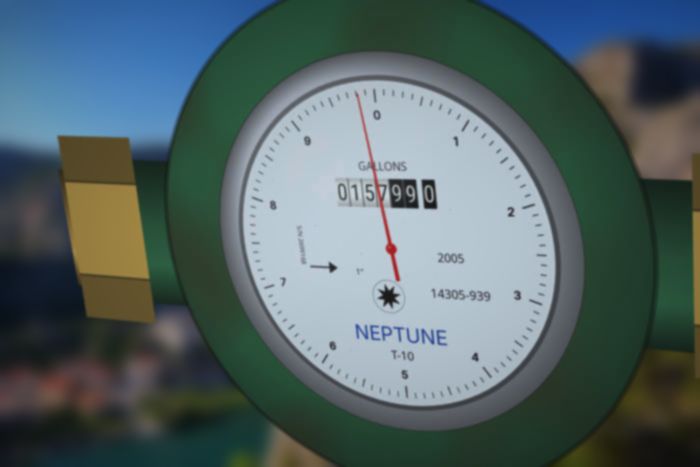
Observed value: {"value": 157989.8, "unit": "gal"}
